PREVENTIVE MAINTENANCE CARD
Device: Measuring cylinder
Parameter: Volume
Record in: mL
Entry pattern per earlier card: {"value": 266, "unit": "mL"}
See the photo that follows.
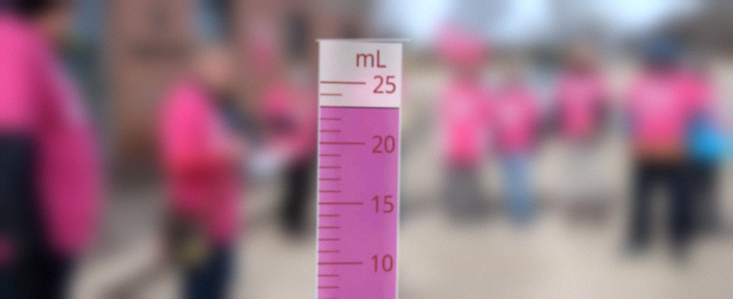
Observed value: {"value": 23, "unit": "mL"}
